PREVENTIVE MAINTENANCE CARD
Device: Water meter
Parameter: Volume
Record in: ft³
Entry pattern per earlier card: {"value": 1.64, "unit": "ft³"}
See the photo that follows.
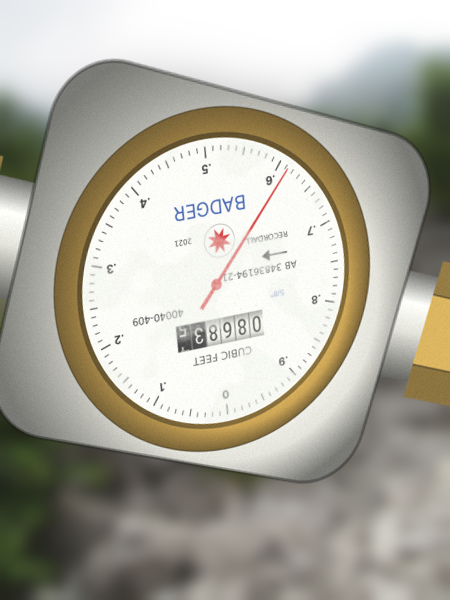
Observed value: {"value": 86834.61, "unit": "ft³"}
